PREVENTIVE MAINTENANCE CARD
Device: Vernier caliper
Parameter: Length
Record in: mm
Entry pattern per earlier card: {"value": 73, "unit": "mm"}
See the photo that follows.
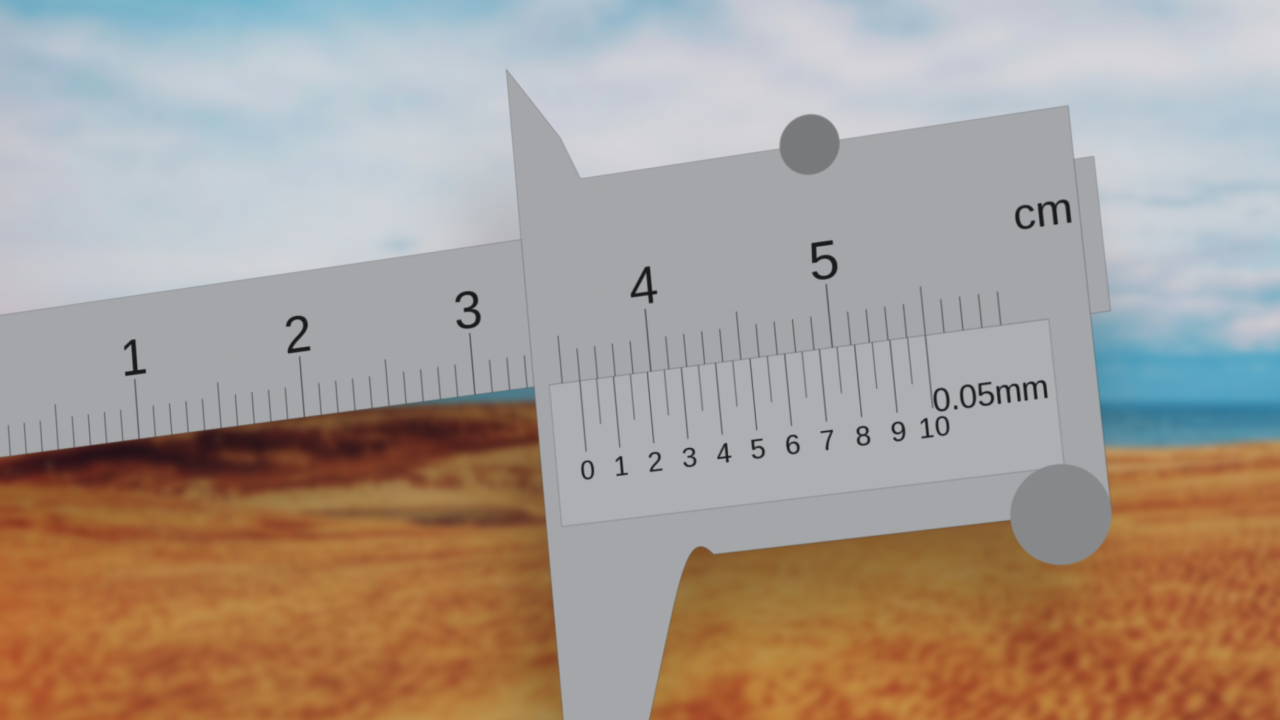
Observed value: {"value": 36.0, "unit": "mm"}
